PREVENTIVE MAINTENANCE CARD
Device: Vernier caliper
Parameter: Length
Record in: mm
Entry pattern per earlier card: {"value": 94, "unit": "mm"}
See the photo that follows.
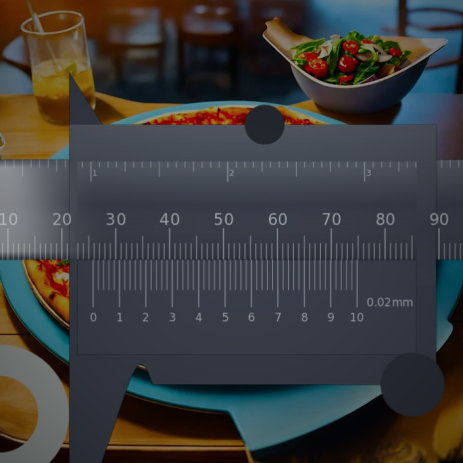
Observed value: {"value": 25.8, "unit": "mm"}
